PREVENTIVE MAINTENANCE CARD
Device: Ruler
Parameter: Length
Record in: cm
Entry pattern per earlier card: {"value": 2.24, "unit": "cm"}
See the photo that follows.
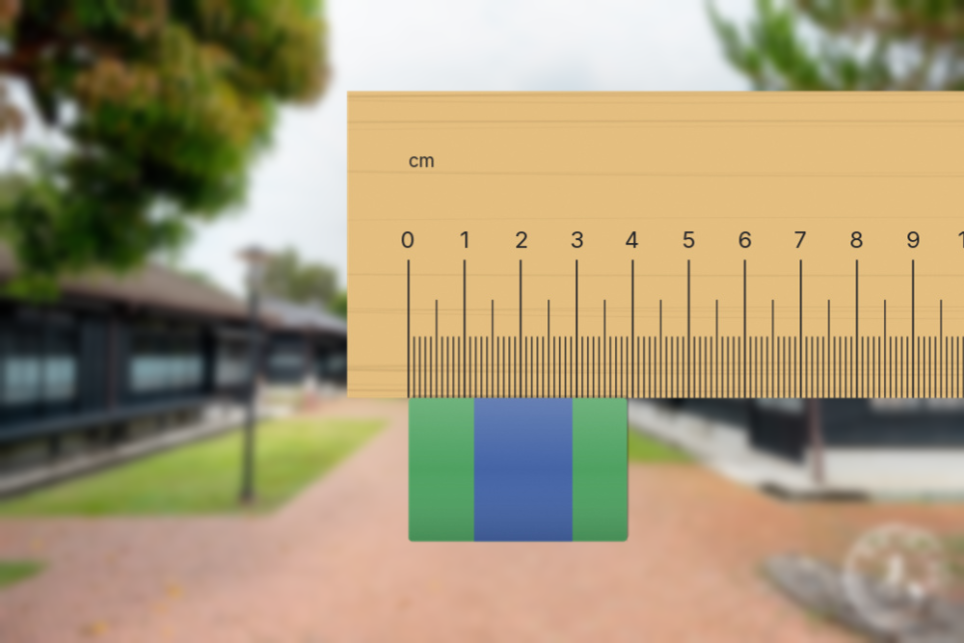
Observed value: {"value": 3.9, "unit": "cm"}
